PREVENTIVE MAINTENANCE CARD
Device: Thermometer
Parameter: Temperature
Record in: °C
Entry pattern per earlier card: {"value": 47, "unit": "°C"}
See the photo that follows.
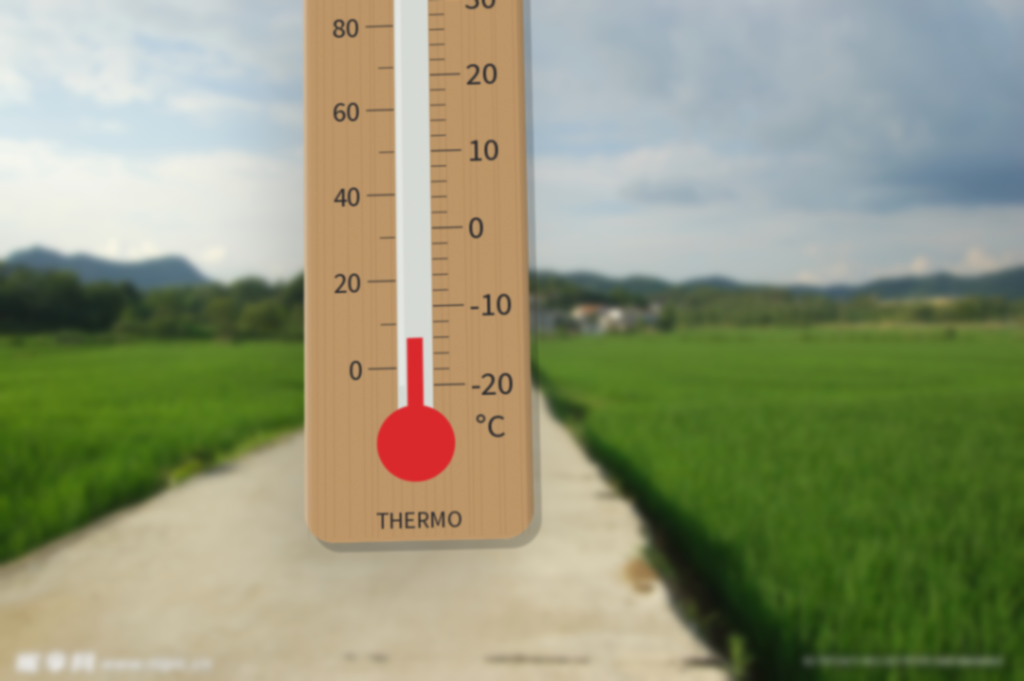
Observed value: {"value": -14, "unit": "°C"}
